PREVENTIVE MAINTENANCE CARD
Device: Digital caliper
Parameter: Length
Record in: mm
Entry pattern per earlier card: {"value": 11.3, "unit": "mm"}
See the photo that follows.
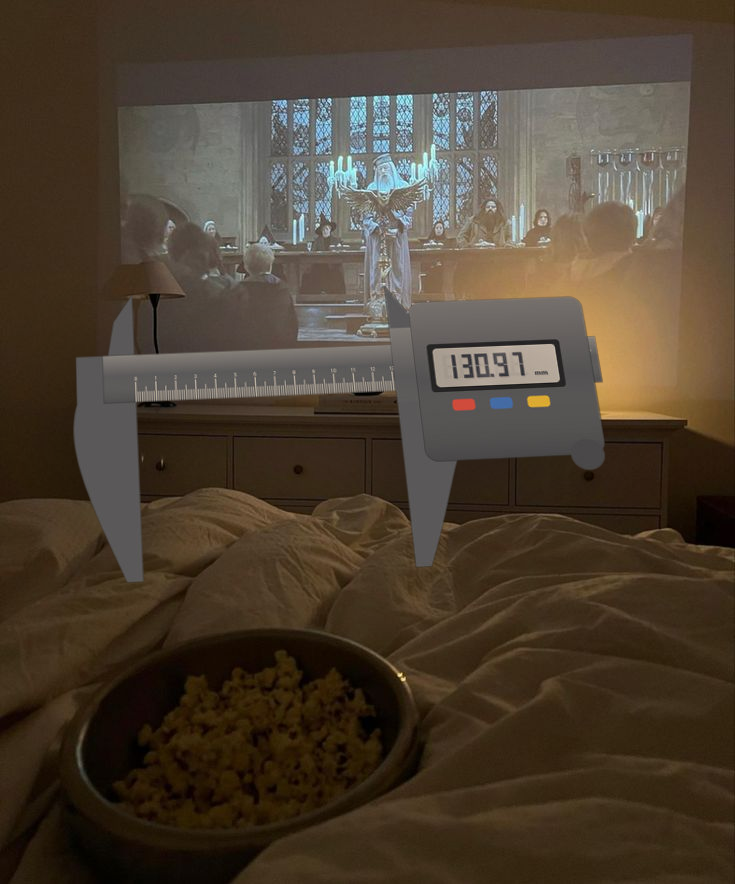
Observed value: {"value": 130.97, "unit": "mm"}
